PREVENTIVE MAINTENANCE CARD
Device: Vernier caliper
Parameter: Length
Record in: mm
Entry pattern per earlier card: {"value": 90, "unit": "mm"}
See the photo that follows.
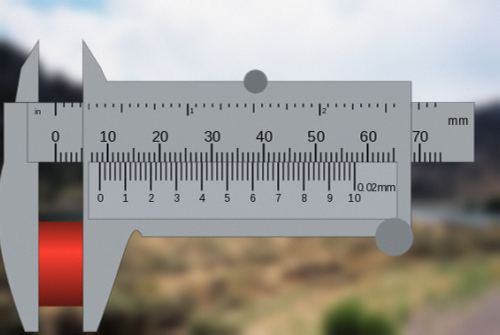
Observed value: {"value": 8.5, "unit": "mm"}
